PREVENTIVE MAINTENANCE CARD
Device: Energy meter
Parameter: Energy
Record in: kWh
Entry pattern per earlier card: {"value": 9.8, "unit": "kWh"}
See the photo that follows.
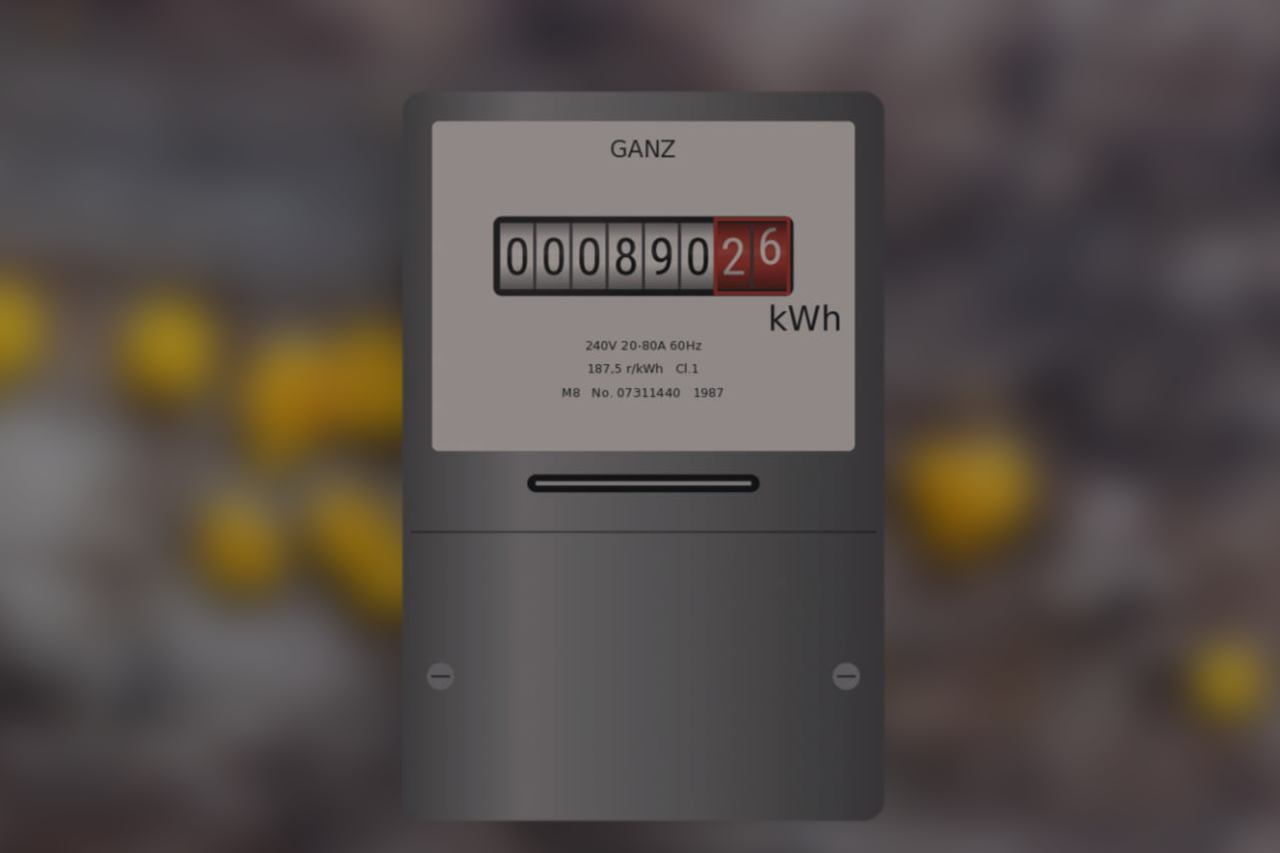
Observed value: {"value": 890.26, "unit": "kWh"}
